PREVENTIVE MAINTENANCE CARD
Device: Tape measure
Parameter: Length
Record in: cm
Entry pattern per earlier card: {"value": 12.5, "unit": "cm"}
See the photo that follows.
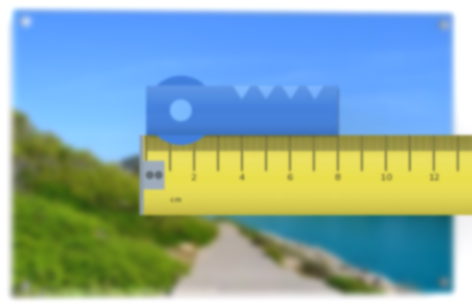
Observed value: {"value": 8, "unit": "cm"}
